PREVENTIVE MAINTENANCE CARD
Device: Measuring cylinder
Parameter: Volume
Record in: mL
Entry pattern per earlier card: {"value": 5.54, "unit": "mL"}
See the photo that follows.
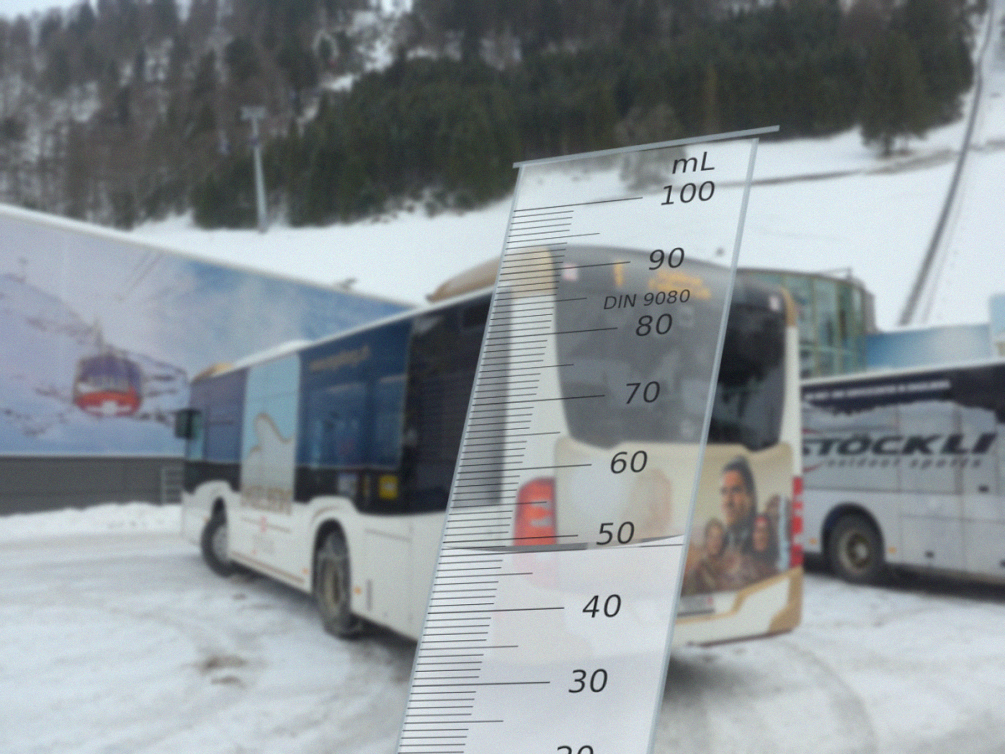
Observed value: {"value": 48, "unit": "mL"}
